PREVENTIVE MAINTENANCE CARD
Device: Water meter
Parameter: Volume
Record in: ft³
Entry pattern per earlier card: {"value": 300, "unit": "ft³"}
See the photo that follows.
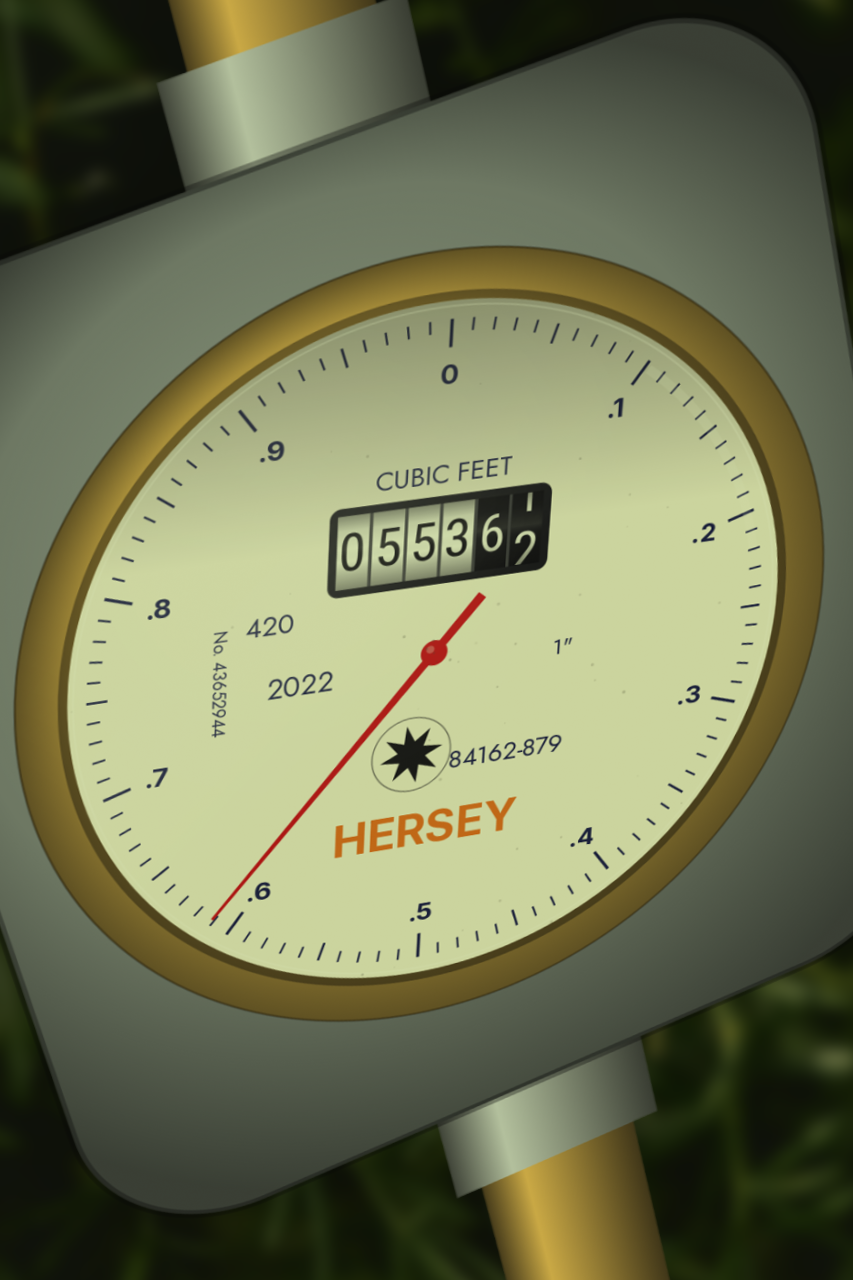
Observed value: {"value": 55361.61, "unit": "ft³"}
